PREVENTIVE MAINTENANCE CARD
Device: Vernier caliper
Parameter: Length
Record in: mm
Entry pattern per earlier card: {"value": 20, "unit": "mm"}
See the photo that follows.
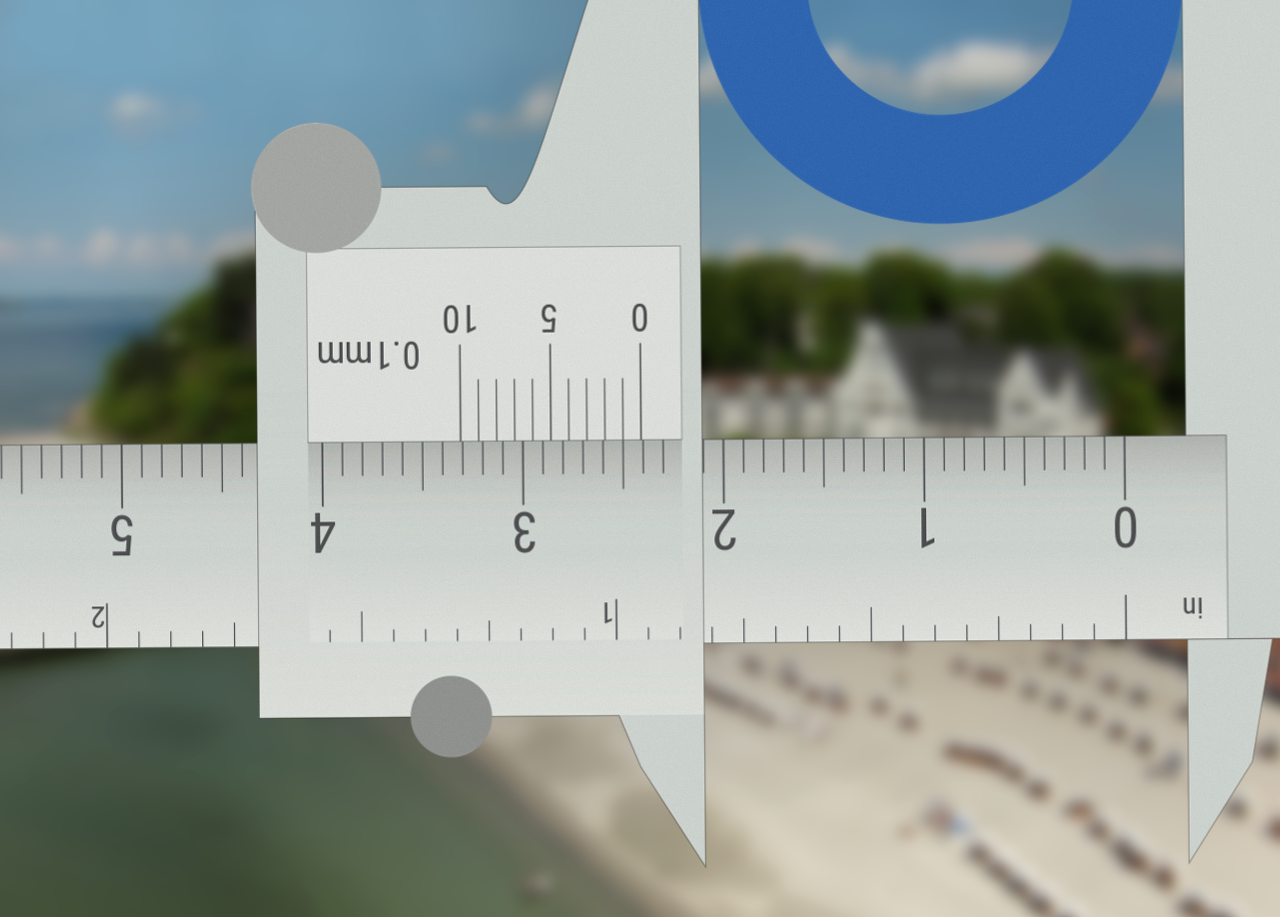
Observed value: {"value": 24.1, "unit": "mm"}
